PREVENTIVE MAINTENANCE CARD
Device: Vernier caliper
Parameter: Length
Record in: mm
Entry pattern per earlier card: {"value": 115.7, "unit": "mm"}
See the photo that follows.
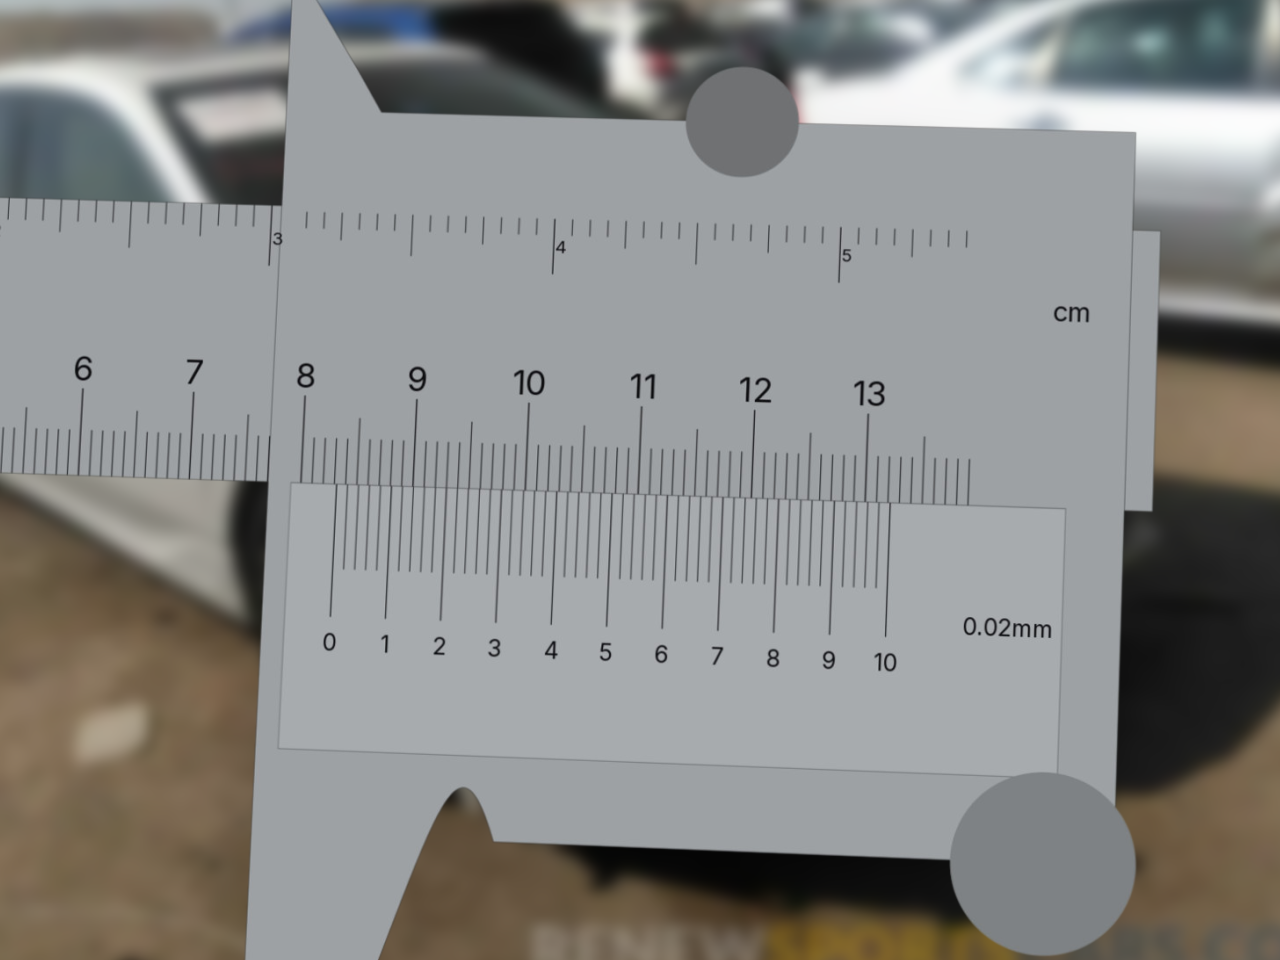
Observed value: {"value": 83.2, "unit": "mm"}
